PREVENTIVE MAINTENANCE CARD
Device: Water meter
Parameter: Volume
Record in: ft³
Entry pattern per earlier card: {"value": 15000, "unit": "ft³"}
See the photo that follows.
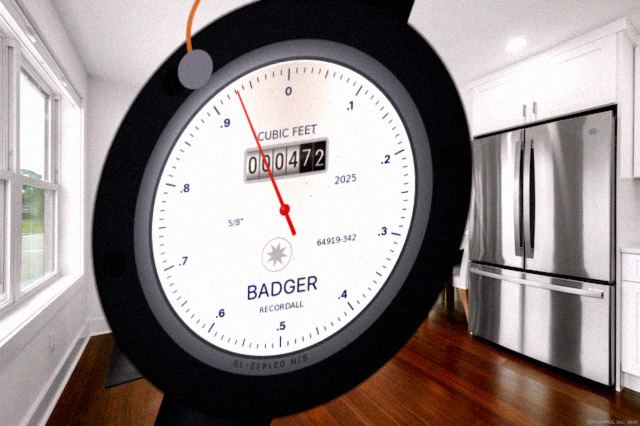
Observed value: {"value": 471.93, "unit": "ft³"}
